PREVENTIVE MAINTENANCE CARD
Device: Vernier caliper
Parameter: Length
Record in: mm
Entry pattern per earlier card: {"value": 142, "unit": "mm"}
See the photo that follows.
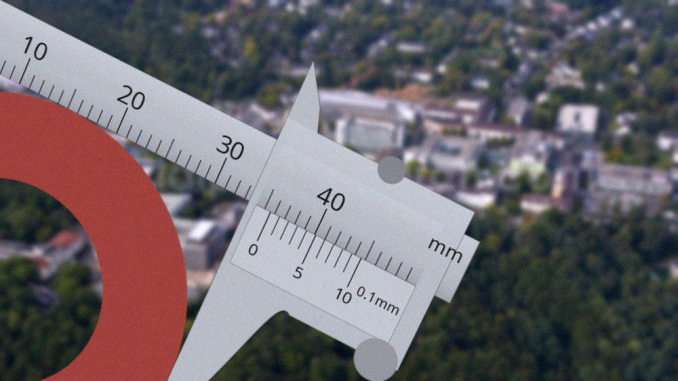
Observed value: {"value": 35.6, "unit": "mm"}
